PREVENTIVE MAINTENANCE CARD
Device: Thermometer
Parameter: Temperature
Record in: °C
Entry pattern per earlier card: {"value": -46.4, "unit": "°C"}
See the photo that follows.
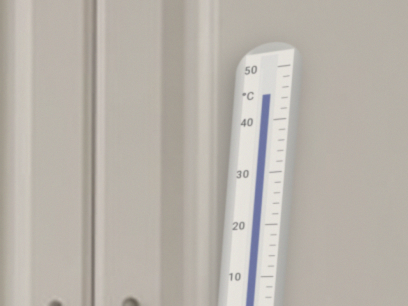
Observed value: {"value": 45, "unit": "°C"}
